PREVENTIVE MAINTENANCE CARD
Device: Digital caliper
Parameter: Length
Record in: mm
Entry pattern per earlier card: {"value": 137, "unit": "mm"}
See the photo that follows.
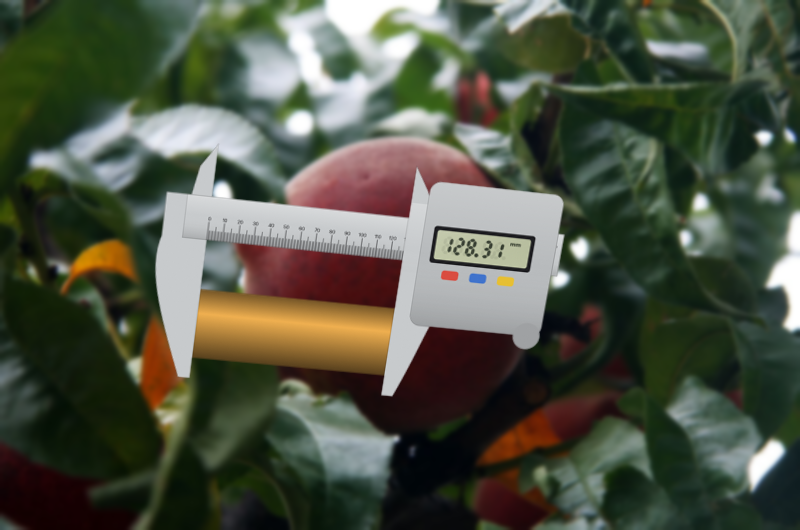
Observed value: {"value": 128.31, "unit": "mm"}
